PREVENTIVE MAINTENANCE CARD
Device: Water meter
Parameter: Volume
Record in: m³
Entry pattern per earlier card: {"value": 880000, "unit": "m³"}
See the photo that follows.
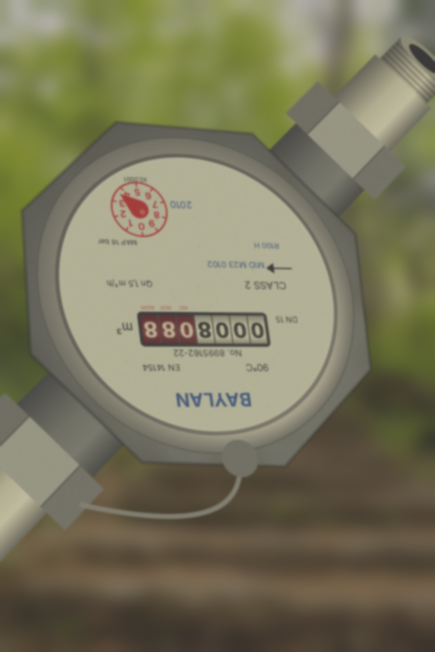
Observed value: {"value": 8.0883, "unit": "m³"}
